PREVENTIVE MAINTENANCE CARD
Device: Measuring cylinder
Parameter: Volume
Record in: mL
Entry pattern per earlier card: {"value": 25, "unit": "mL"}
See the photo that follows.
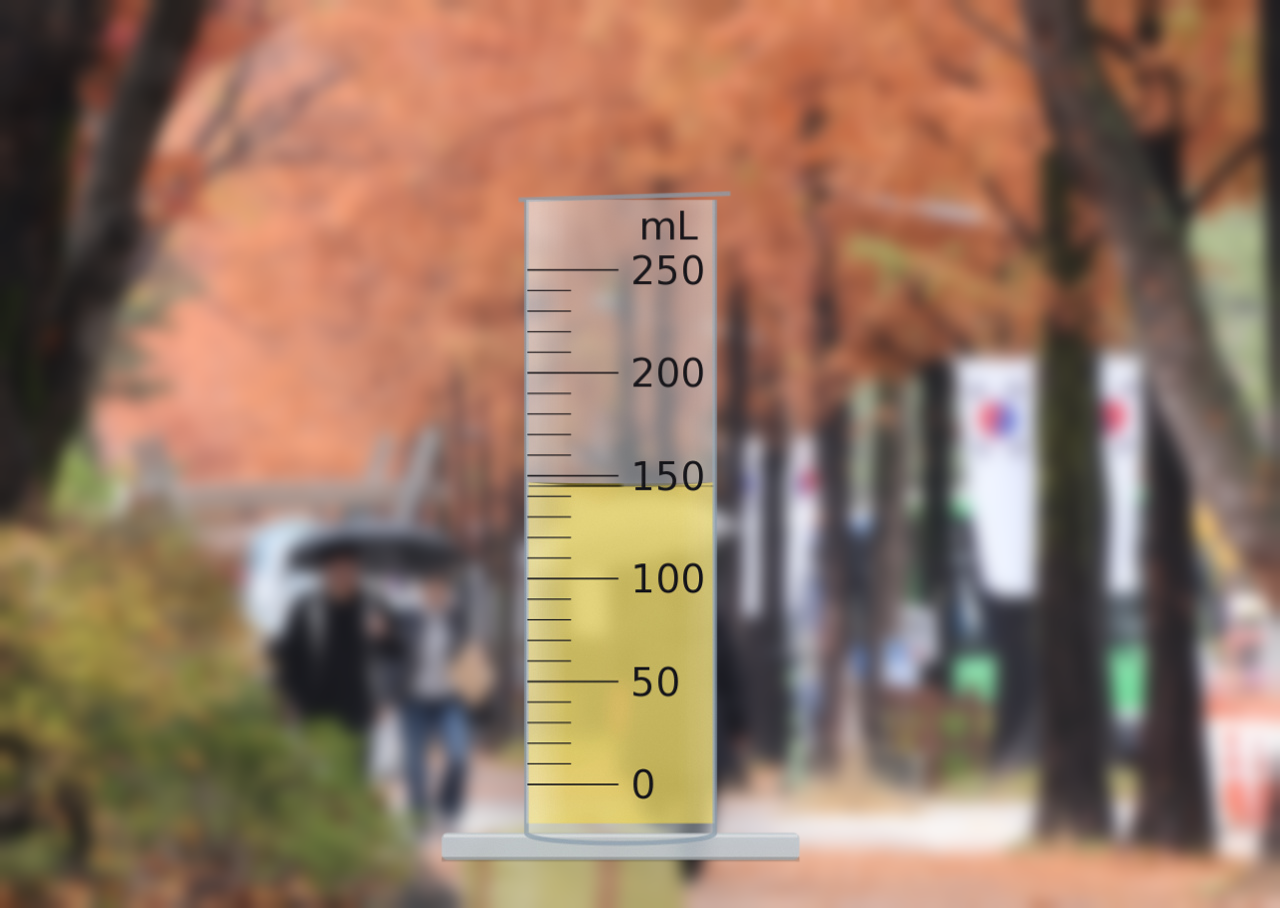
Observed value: {"value": 145, "unit": "mL"}
